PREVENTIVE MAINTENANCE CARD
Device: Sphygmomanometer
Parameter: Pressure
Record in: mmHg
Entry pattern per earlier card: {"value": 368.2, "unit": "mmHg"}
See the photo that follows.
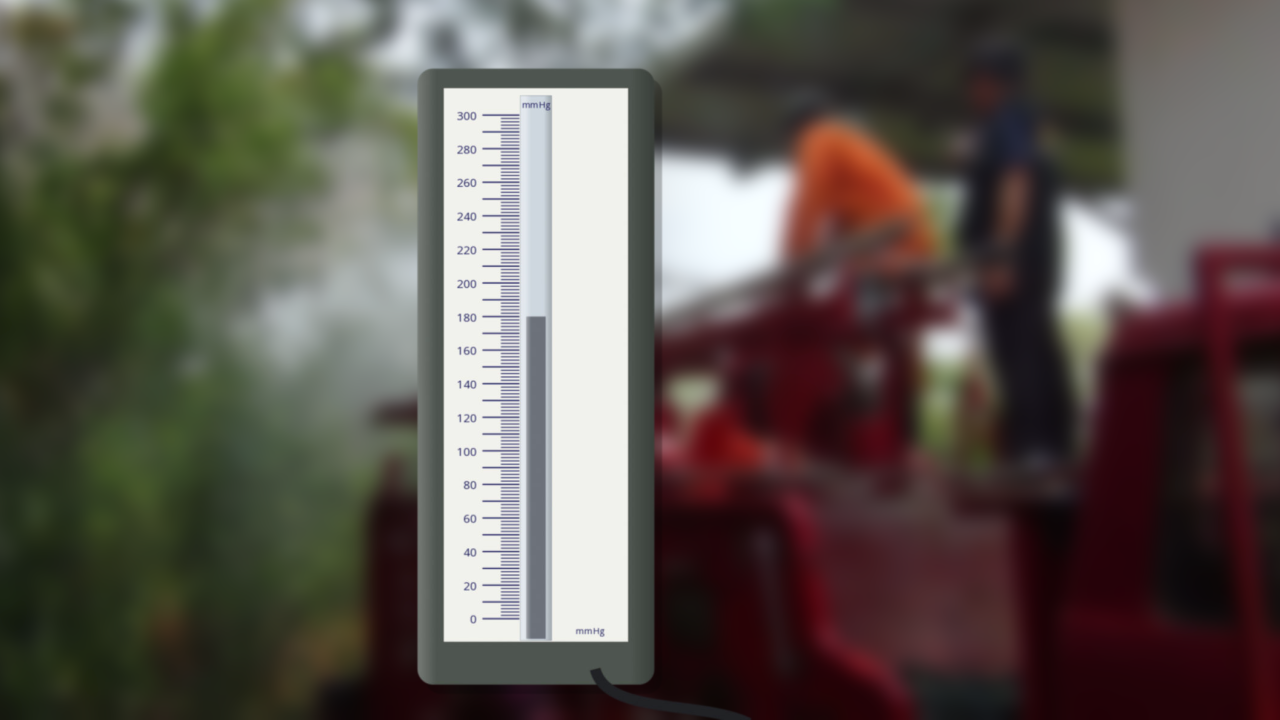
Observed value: {"value": 180, "unit": "mmHg"}
